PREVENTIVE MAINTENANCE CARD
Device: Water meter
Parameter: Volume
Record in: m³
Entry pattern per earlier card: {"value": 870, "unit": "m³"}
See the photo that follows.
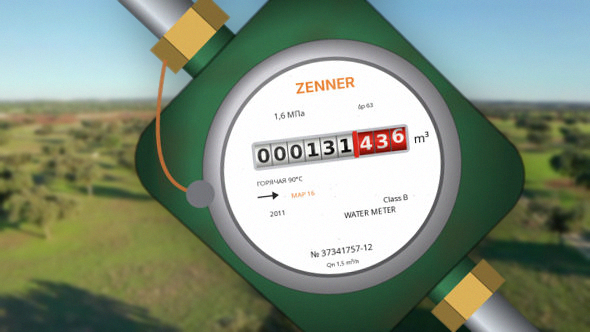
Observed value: {"value": 131.436, "unit": "m³"}
